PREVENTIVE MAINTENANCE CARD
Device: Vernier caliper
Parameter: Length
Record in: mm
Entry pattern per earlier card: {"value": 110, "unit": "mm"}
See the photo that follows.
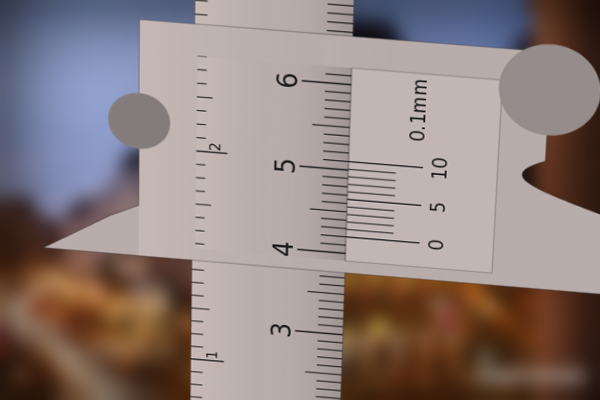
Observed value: {"value": 42.0, "unit": "mm"}
